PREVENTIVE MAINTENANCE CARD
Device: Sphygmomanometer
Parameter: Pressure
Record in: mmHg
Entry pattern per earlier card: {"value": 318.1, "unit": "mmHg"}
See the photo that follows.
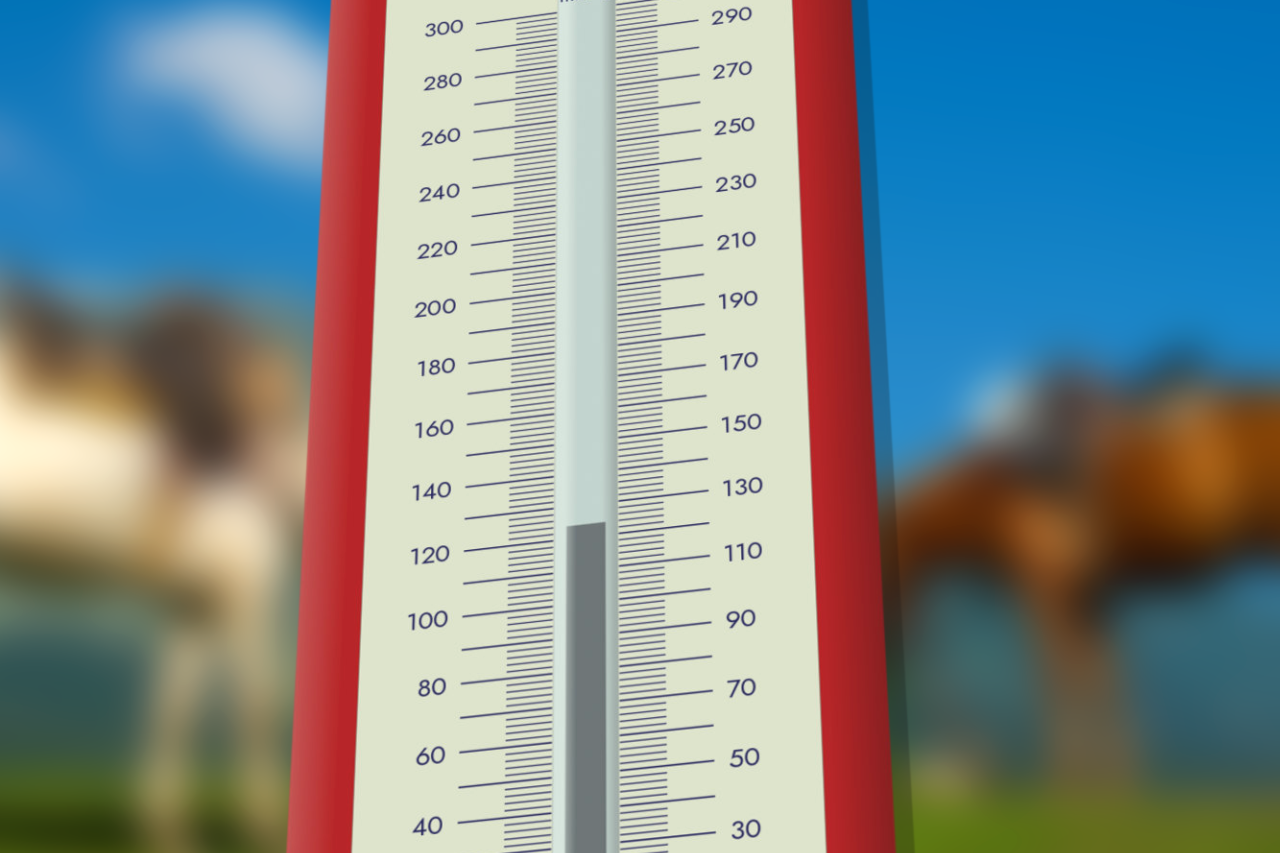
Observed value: {"value": 124, "unit": "mmHg"}
